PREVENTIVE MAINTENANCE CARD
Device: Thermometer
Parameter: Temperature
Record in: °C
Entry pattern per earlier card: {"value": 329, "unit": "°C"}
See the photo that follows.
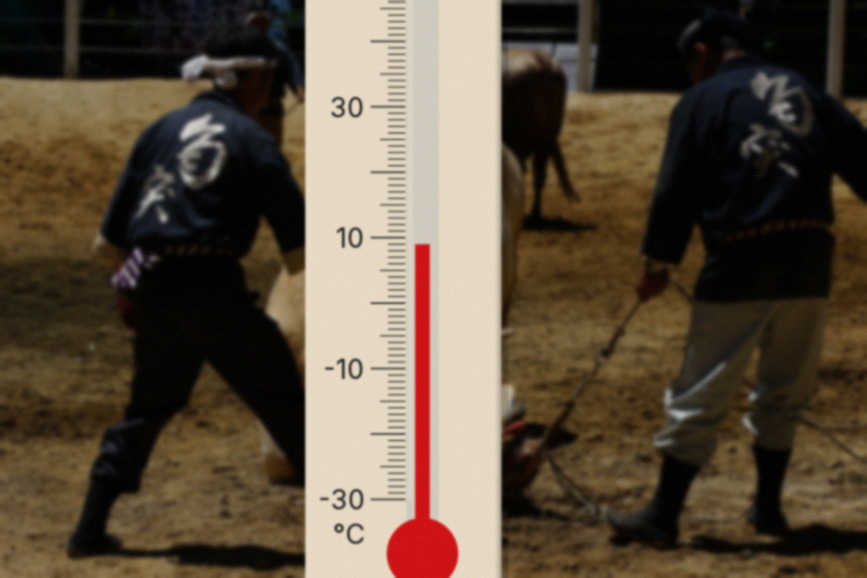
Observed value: {"value": 9, "unit": "°C"}
